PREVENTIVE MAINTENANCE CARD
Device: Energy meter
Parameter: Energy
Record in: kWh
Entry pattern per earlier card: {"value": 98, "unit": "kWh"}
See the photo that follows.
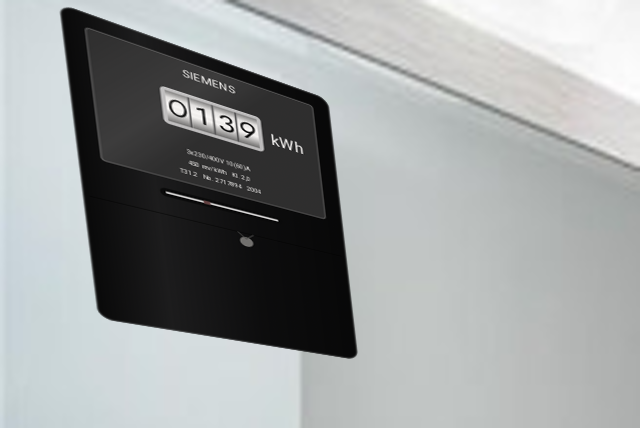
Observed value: {"value": 139, "unit": "kWh"}
